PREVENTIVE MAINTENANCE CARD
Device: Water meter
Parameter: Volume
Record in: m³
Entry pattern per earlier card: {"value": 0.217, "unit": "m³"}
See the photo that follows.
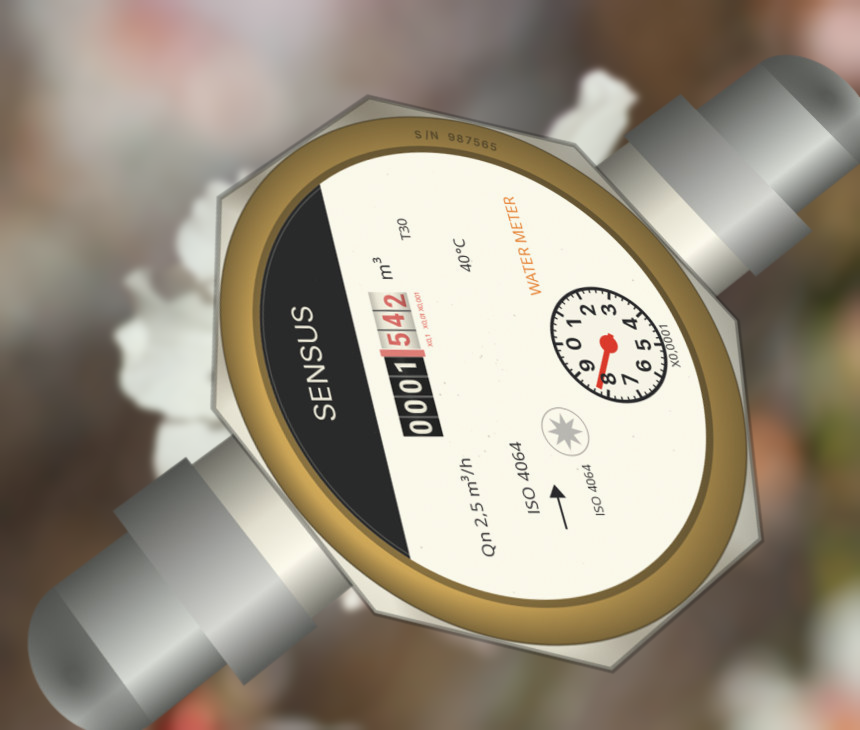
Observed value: {"value": 1.5418, "unit": "m³"}
